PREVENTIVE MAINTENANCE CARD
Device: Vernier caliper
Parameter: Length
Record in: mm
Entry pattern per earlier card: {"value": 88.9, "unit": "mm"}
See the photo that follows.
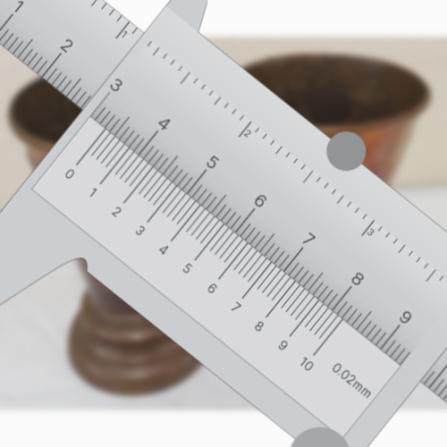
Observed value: {"value": 33.2, "unit": "mm"}
